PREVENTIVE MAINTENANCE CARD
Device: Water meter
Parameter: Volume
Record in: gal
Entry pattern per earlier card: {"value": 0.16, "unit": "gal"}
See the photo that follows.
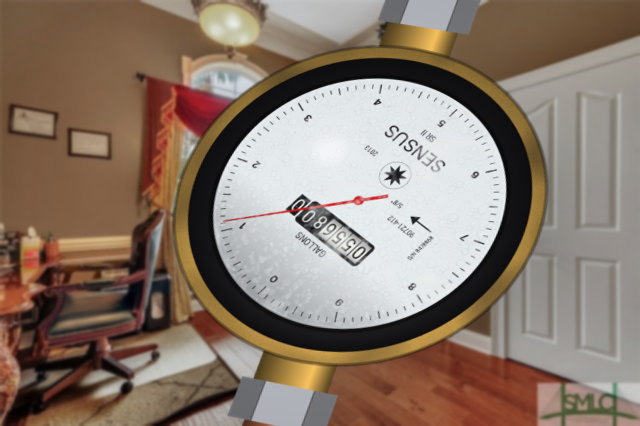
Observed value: {"value": 556801.1, "unit": "gal"}
